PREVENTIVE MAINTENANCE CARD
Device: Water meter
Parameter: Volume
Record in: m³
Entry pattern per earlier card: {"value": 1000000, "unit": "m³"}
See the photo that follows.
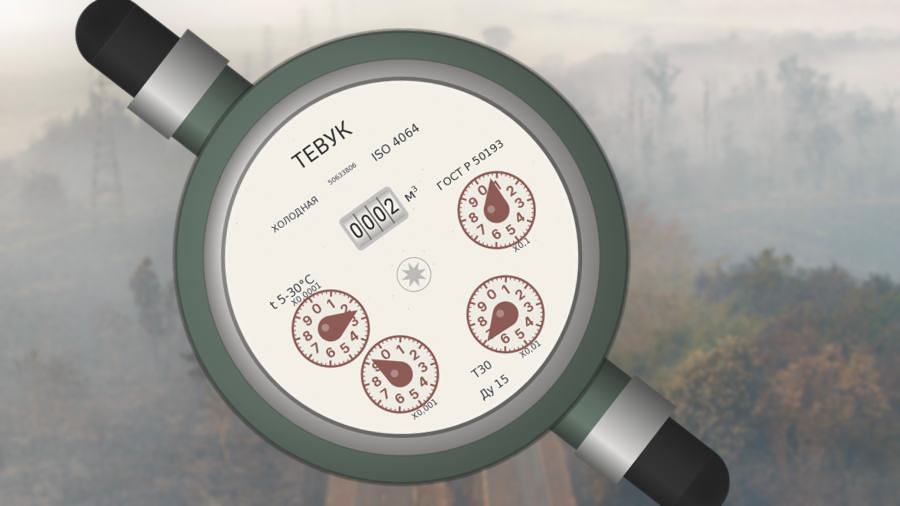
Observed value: {"value": 2.0692, "unit": "m³"}
